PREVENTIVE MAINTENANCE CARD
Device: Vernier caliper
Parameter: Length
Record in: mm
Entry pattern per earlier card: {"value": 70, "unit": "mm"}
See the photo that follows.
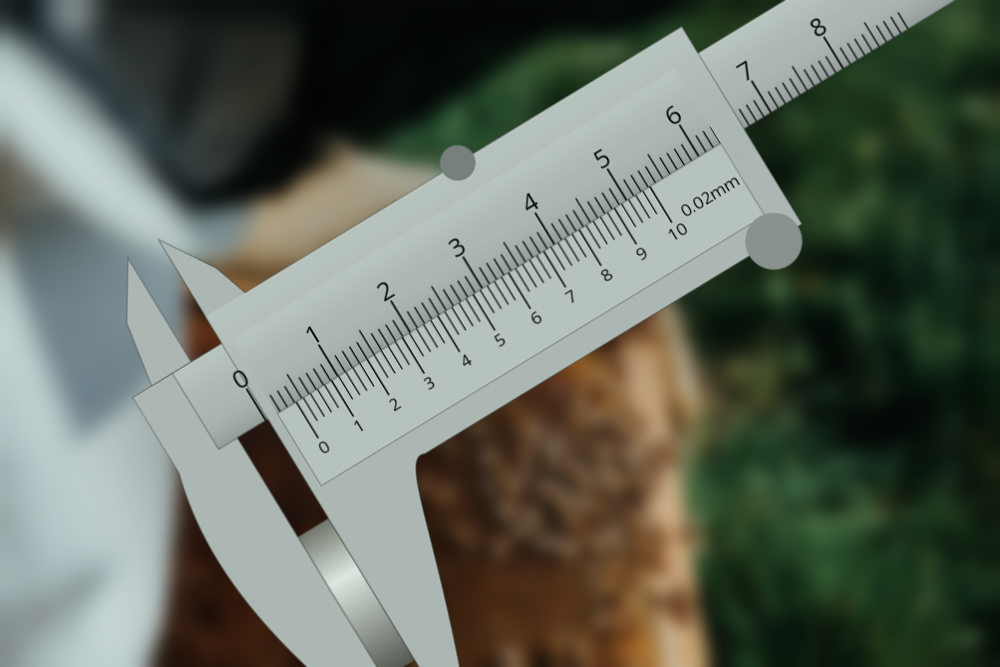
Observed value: {"value": 4.2, "unit": "mm"}
